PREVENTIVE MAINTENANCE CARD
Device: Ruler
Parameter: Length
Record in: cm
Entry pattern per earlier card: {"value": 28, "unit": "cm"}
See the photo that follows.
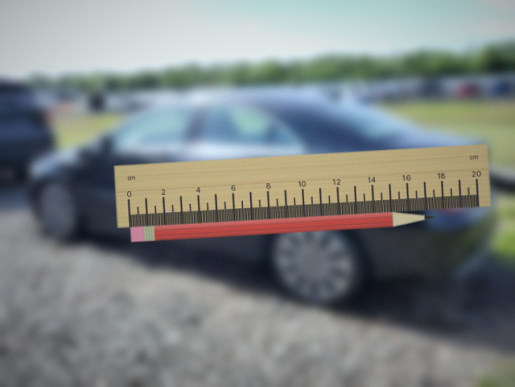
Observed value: {"value": 17.5, "unit": "cm"}
